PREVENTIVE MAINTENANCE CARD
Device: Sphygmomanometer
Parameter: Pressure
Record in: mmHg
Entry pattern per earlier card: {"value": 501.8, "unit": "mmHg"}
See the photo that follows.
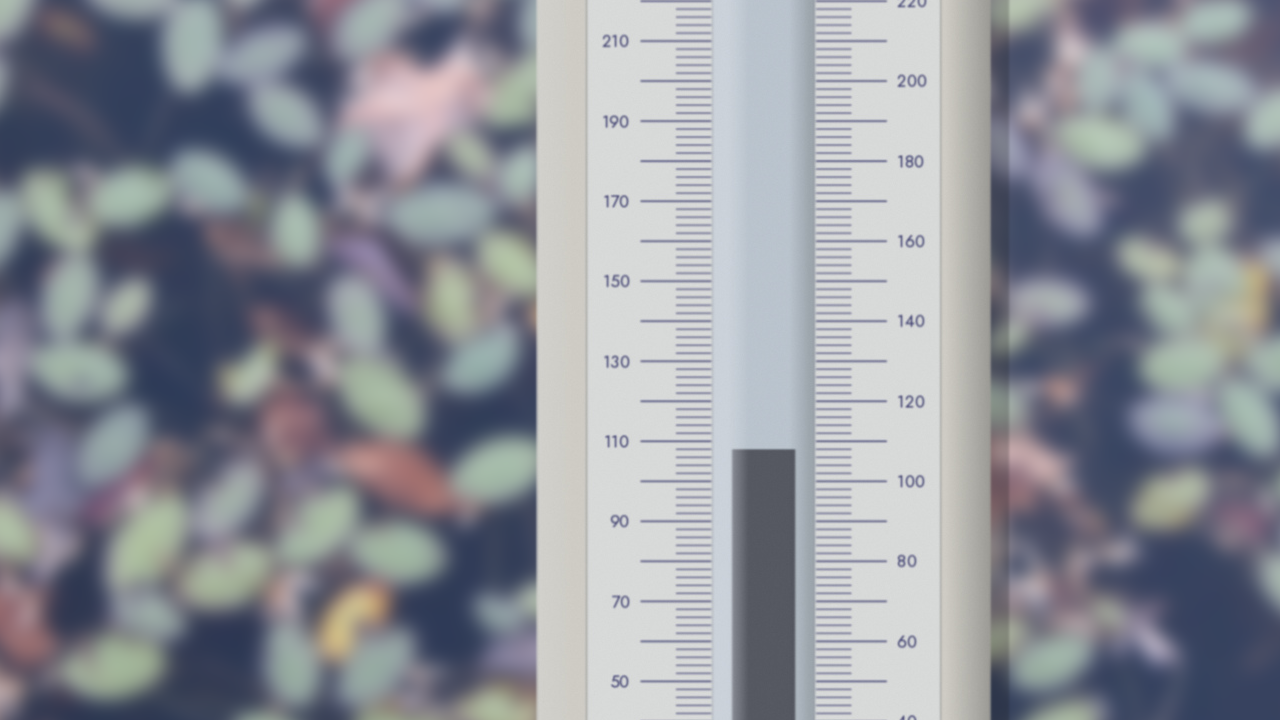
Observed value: {"value": 108, "unit": "mmHg"}
